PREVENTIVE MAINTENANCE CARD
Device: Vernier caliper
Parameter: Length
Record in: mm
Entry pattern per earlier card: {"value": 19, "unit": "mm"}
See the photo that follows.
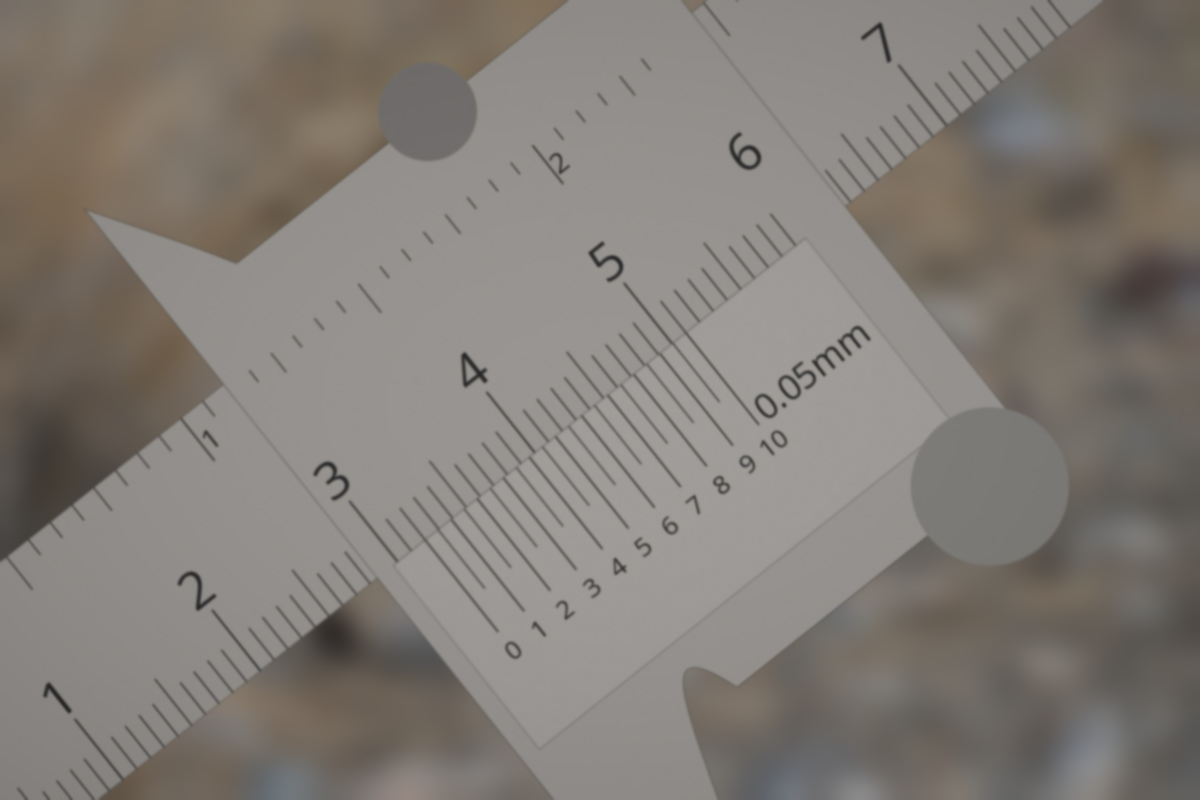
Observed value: {"value": 32.0, "unit": "mm"}
